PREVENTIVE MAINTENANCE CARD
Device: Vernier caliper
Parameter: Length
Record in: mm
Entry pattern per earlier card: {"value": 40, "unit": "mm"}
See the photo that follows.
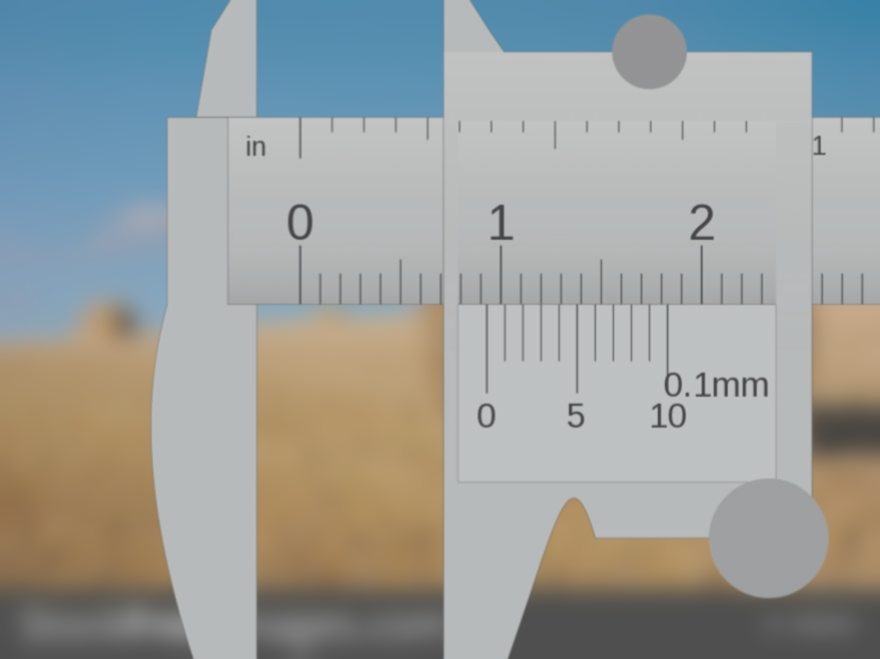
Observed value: {"value": 9.3, "unit": "mm"}
